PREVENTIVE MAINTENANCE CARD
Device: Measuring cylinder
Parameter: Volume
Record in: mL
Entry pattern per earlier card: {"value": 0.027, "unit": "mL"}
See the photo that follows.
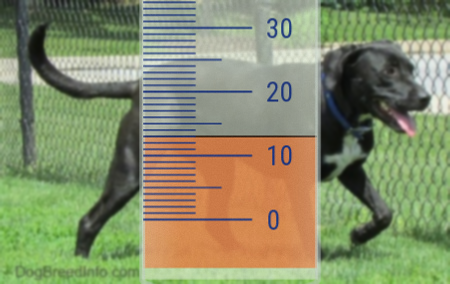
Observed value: {"value": 13, "unit": "mL"}
